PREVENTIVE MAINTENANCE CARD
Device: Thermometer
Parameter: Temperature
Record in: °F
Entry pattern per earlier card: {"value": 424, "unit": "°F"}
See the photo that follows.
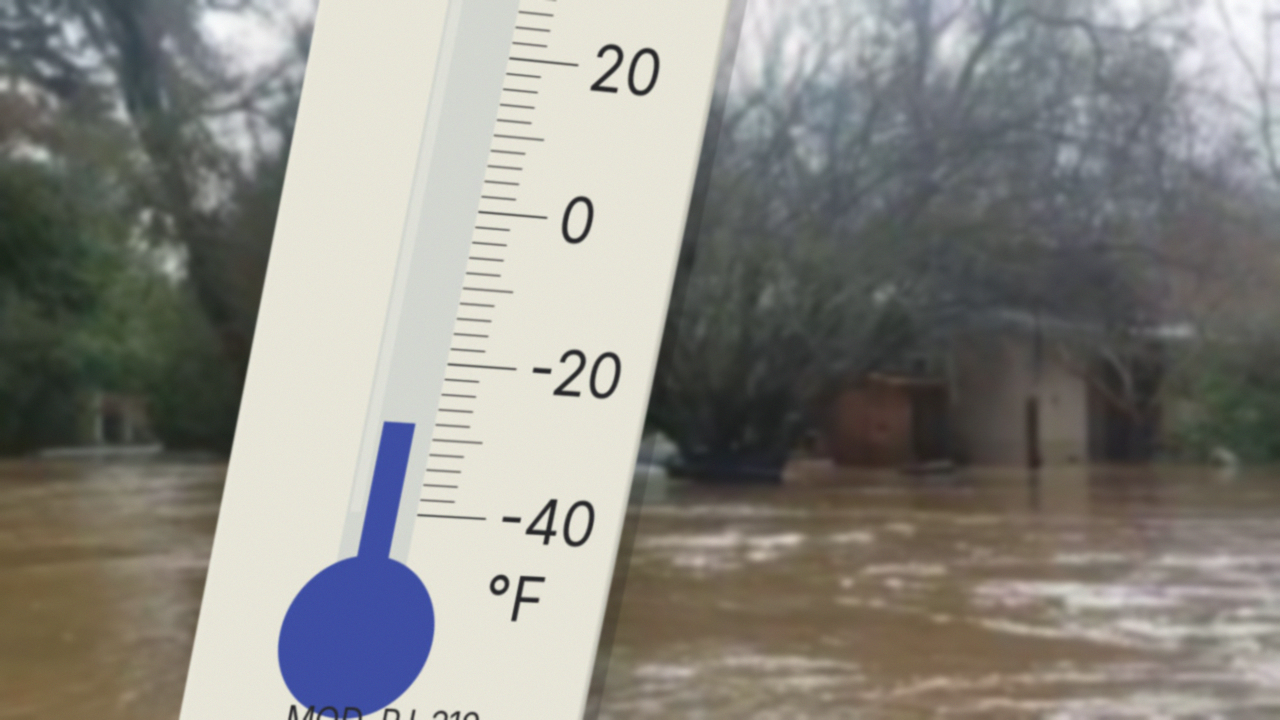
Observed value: {"value": -28, "unit": "°F"}
